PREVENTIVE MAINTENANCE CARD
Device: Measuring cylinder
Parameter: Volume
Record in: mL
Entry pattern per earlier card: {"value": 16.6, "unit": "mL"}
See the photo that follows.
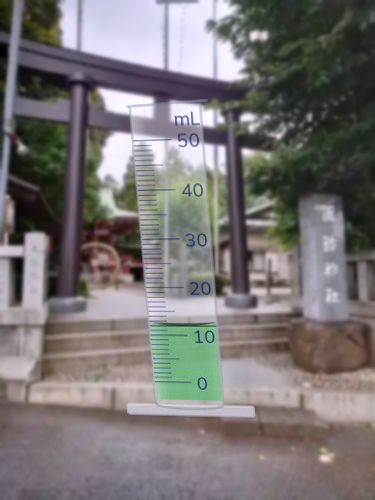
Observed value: {"value": 12, "unit": "mL"}
